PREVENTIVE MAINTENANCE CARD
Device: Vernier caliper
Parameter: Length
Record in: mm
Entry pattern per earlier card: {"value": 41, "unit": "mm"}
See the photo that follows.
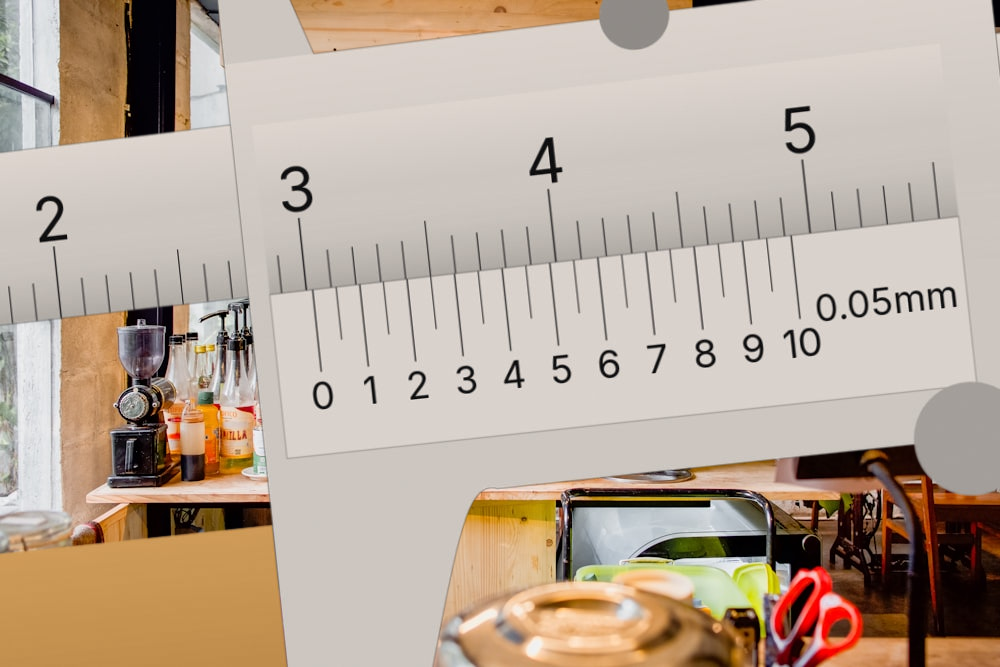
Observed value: {"value": 30.25, "unit": "mm"}
